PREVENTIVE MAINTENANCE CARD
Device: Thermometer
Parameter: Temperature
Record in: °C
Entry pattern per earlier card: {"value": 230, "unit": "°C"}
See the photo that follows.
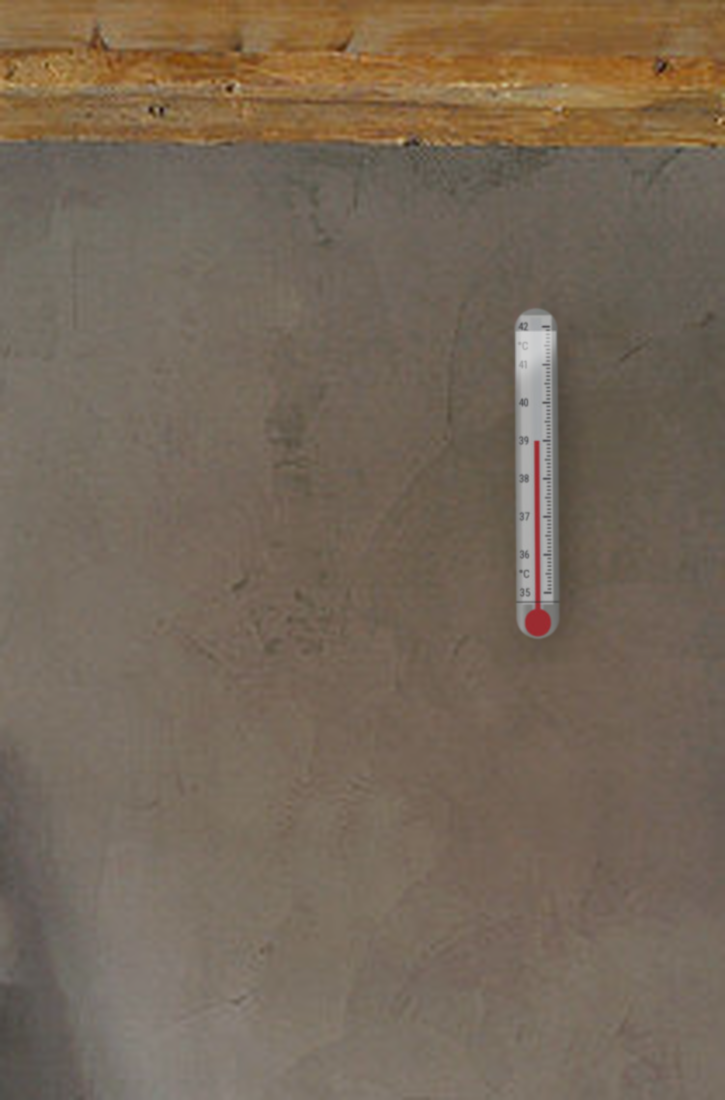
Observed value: {"value": 39, "unit": "°C"}
